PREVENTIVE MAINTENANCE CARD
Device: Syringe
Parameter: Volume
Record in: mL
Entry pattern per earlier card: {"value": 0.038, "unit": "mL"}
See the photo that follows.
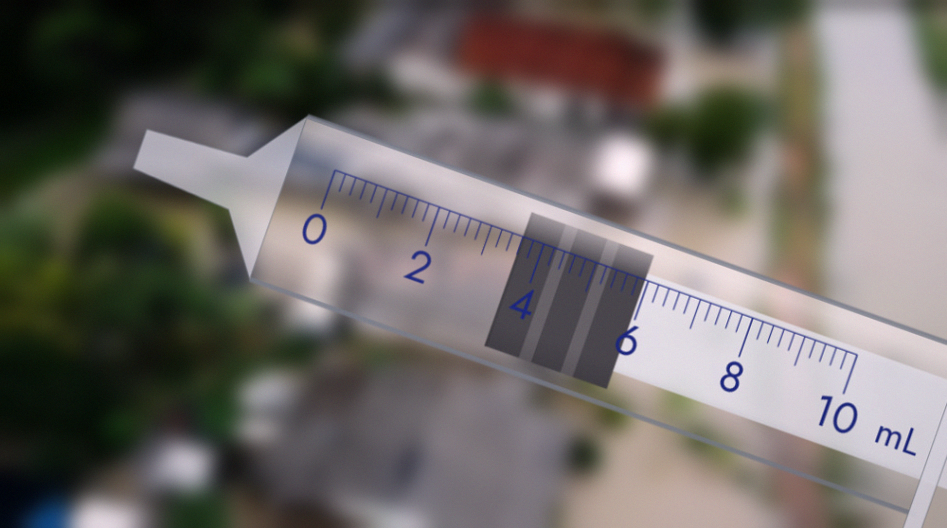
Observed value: {"value": 3.6, "unit": "mL"}
